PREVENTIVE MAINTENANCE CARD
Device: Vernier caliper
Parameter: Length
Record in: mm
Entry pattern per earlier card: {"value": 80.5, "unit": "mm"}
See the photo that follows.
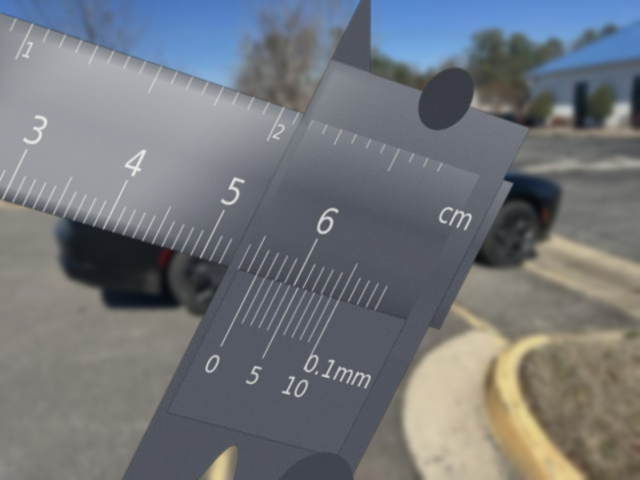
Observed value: {"value": 56.0, "unit": "mm"}
